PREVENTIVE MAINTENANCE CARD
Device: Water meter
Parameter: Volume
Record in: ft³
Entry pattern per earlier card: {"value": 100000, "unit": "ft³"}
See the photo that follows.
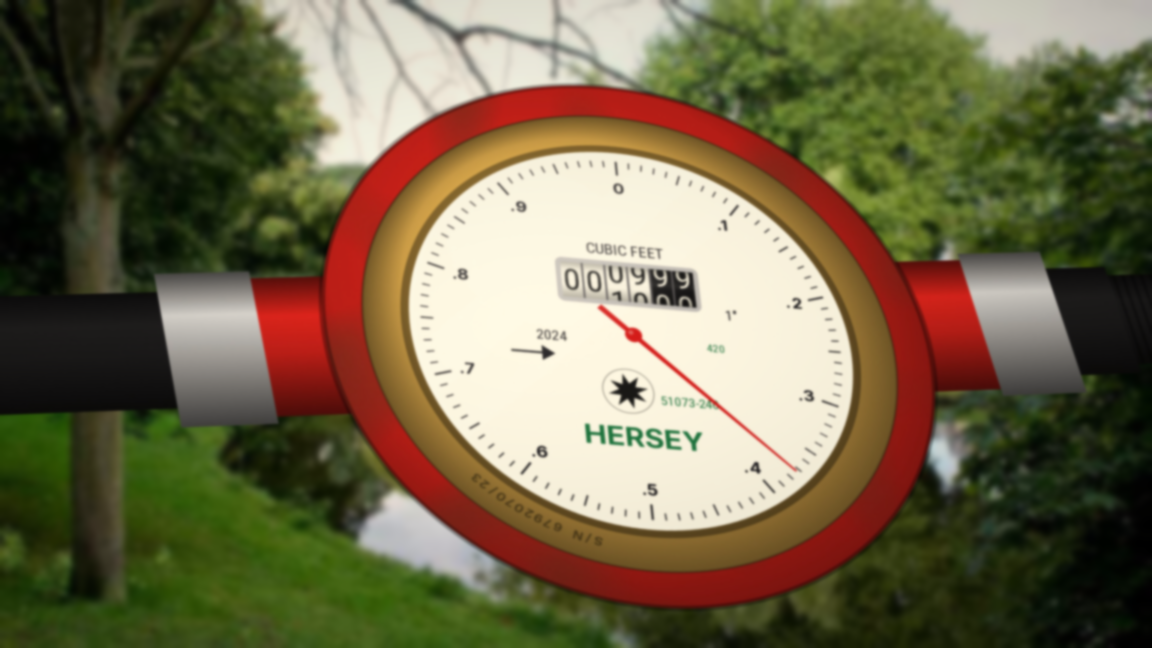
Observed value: {"value": 999.37, "unit": "ft³"}
